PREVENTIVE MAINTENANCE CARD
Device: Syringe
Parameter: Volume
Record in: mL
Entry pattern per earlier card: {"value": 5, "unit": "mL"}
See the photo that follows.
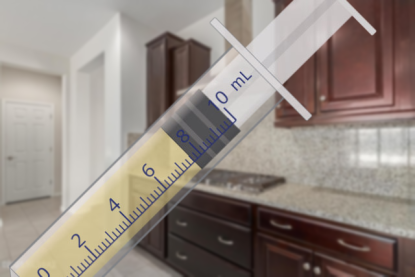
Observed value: {"value": 7.6, "unit": "mL"}
